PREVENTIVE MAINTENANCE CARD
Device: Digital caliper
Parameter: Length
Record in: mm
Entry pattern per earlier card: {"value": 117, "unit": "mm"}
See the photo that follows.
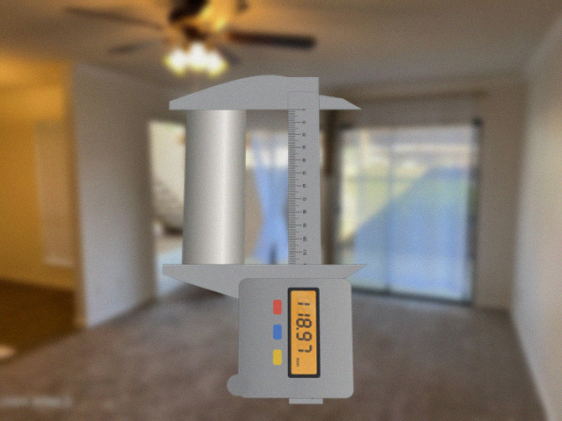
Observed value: {"value": 118.97, "unit": "mm"}
